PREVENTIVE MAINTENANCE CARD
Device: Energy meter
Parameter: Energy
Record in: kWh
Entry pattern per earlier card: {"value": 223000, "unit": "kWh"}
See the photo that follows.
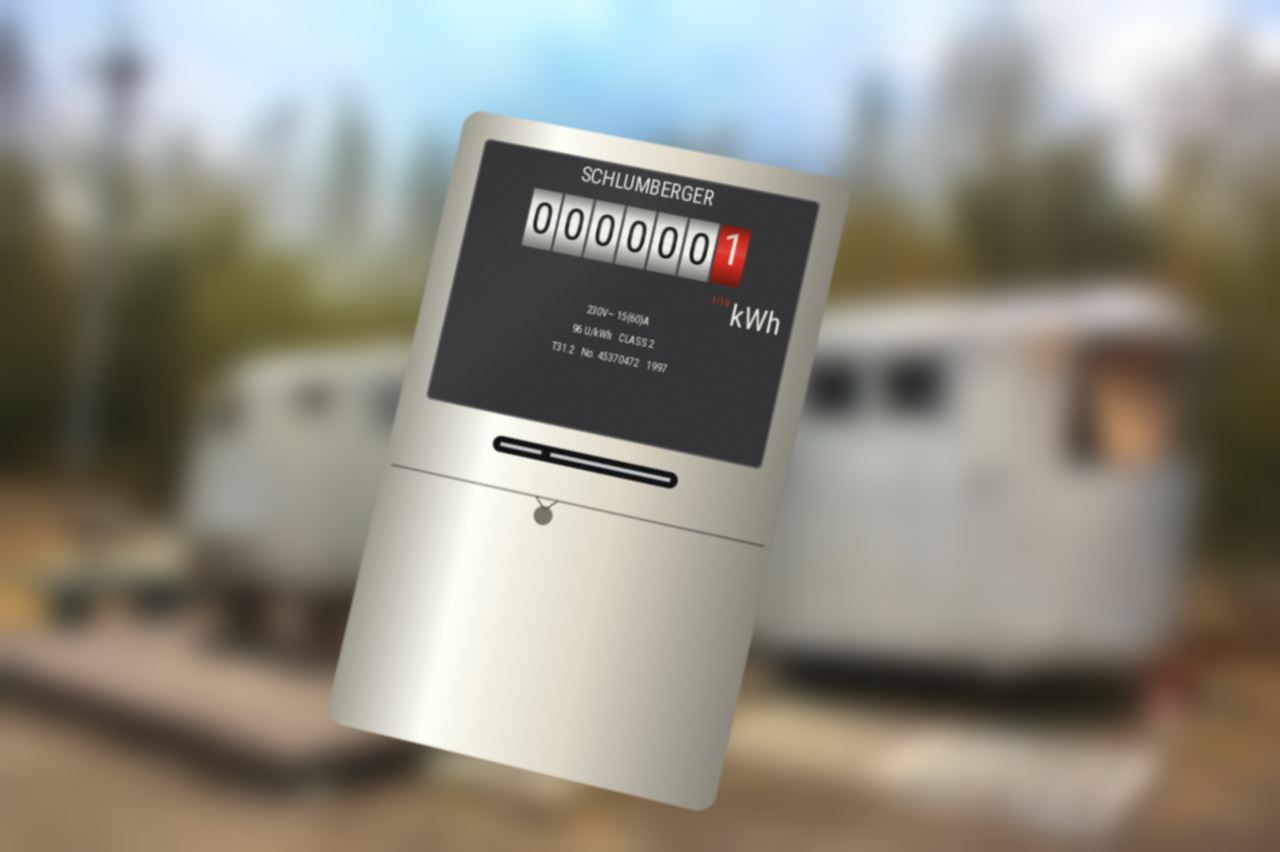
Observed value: {"value": 0.1, "unit": "kWh"}
